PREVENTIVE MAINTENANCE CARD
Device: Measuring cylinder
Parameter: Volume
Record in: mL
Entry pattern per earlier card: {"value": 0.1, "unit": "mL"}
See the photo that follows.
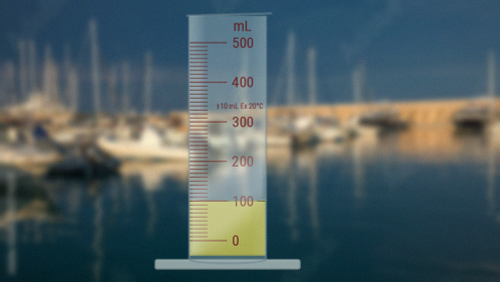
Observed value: {"value": 100, "unit": "mL"}
